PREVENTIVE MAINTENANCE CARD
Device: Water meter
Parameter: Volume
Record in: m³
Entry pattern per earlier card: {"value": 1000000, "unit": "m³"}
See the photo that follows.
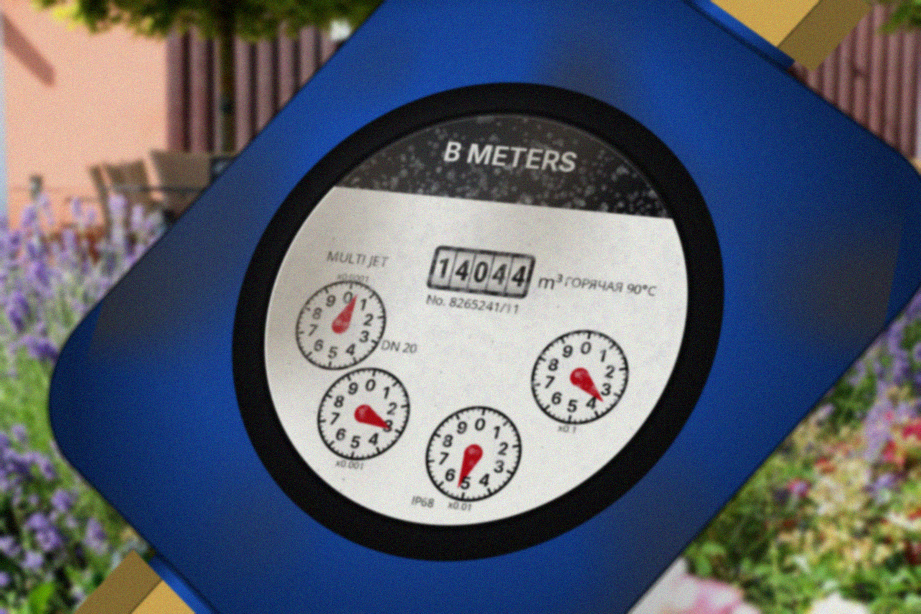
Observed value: {"value": 14044.3530, "unit": "m³"}
